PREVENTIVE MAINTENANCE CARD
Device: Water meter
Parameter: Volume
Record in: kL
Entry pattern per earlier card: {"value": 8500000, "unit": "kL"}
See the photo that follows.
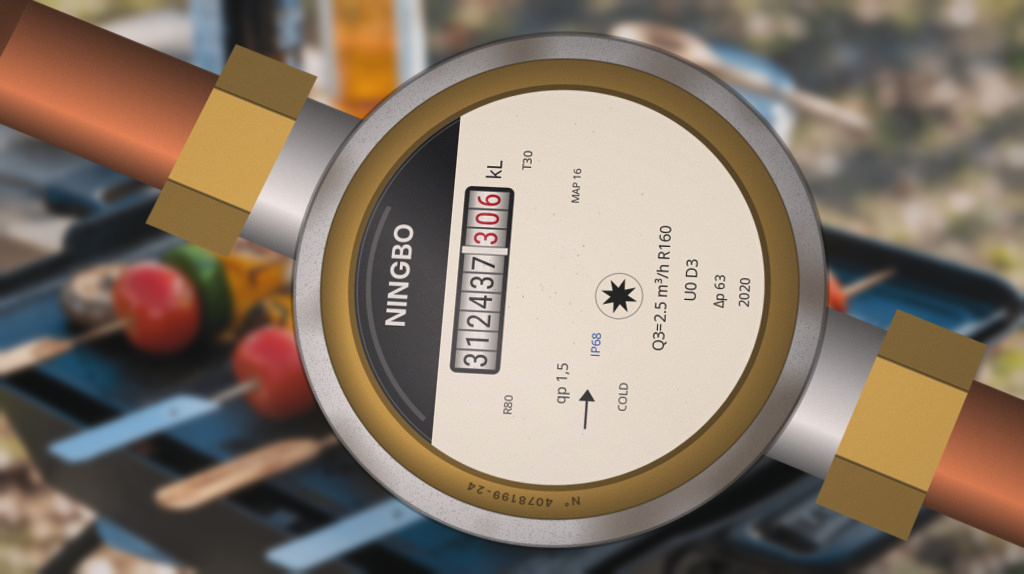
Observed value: {"value": 312437.306, "unit": "kL"}
